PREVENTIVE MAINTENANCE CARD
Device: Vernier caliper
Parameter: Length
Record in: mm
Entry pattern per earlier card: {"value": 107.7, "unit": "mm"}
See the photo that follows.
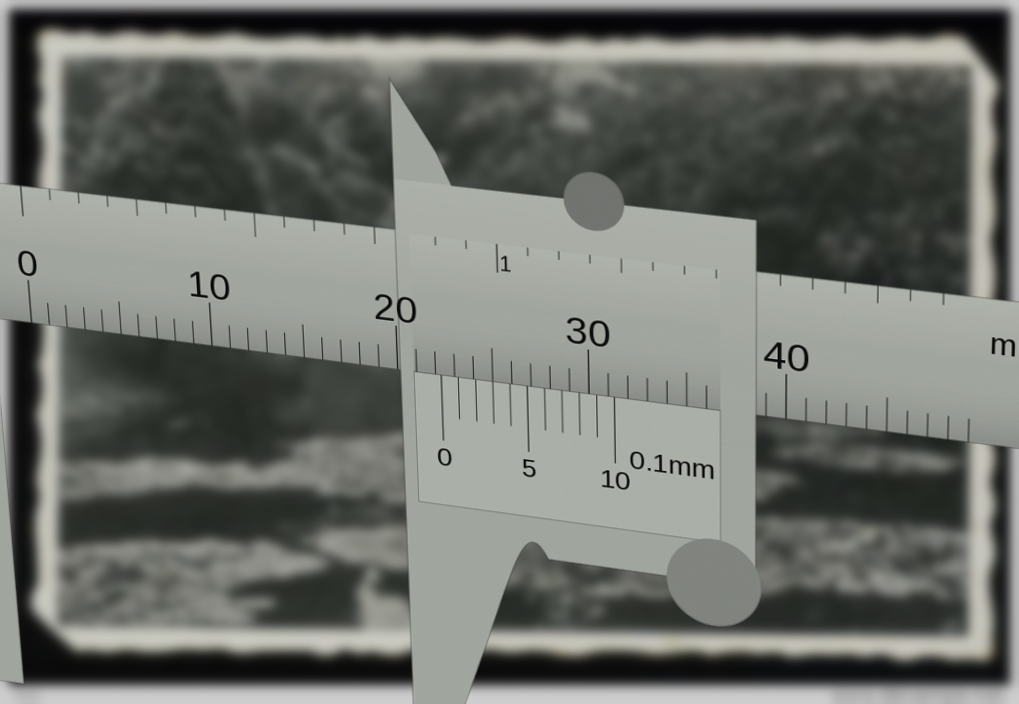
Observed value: {"value": 22.3, "unit": "mm"}
